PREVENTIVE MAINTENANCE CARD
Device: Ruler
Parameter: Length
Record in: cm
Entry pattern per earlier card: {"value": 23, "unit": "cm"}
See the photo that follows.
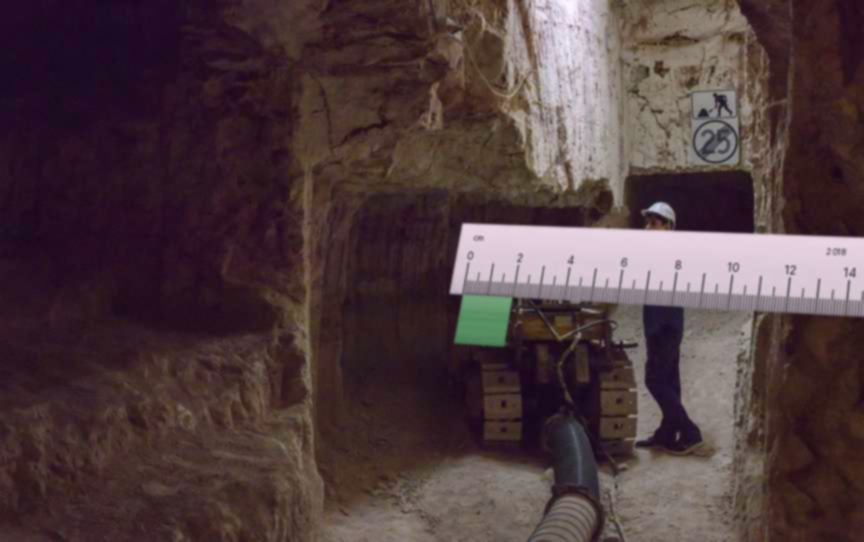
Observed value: {"value": 2, "unit": "cm"}
